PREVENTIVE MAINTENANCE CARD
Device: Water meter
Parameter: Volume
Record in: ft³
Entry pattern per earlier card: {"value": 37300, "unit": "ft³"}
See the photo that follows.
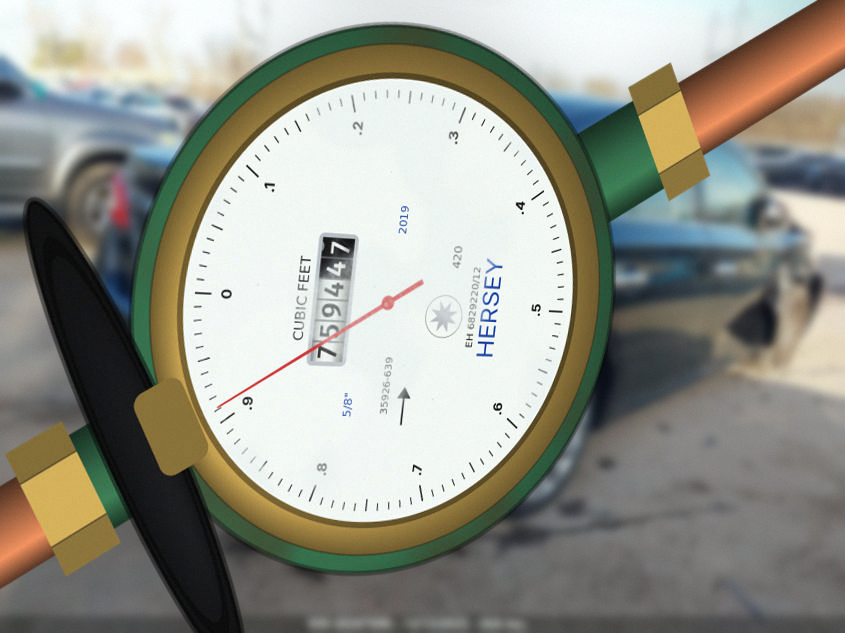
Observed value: {"value": 759446.91, "unit": "ft³"}
